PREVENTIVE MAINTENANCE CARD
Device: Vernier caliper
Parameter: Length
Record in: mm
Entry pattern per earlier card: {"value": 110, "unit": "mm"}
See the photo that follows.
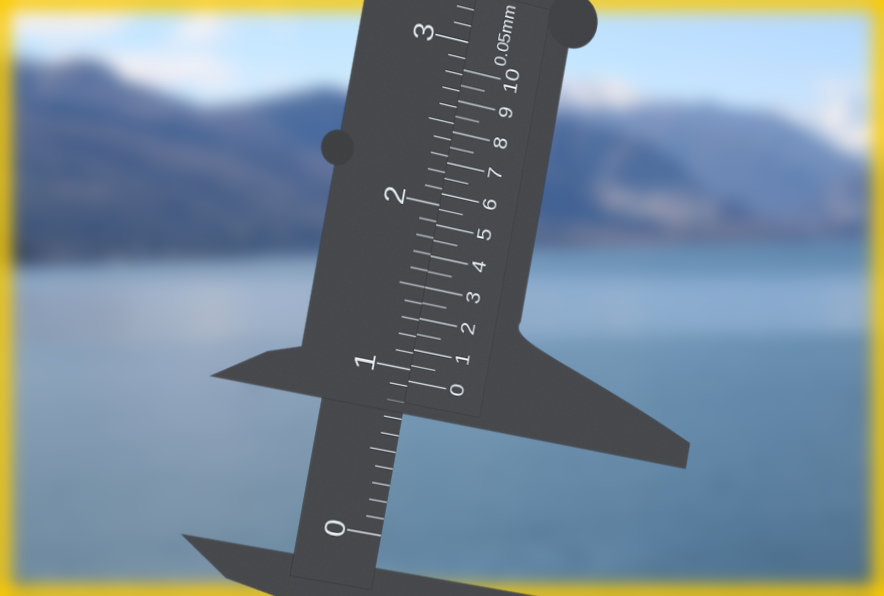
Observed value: {"value": 9.3, "unit": "mm"}
